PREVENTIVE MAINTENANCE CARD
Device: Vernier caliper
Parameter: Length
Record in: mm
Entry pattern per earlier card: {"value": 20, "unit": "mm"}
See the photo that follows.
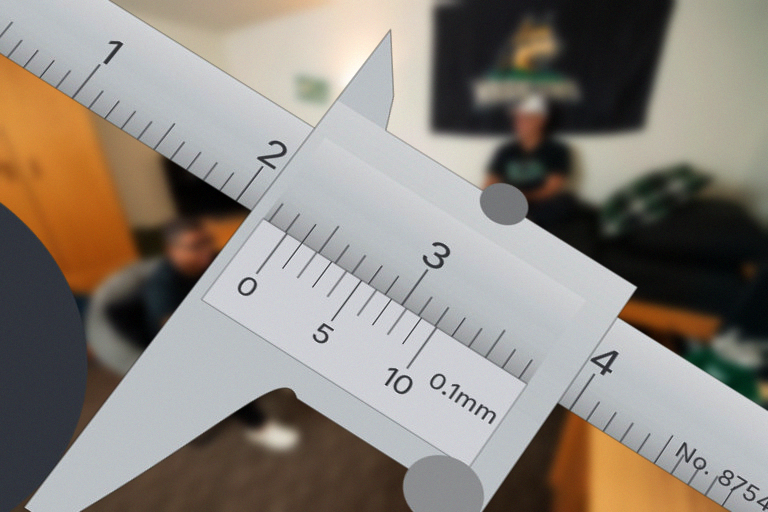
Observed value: {"value": 23.1, "unit": "mm"}
